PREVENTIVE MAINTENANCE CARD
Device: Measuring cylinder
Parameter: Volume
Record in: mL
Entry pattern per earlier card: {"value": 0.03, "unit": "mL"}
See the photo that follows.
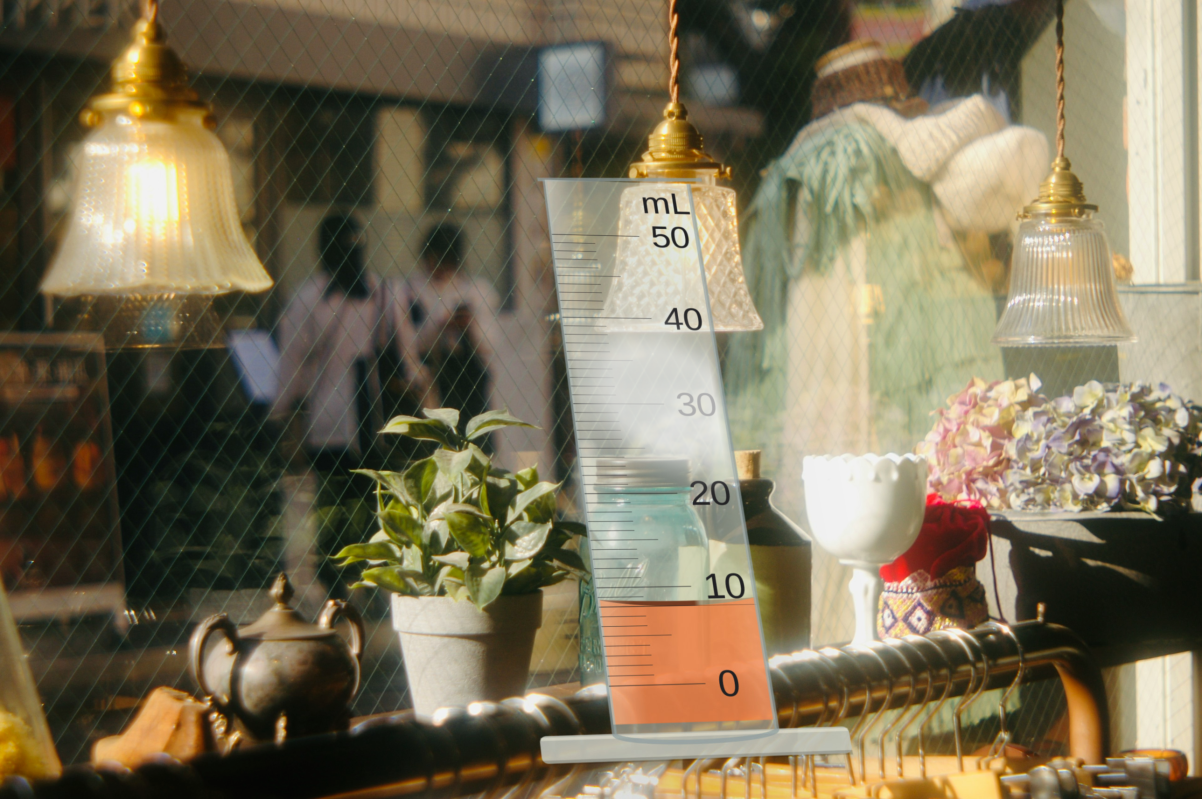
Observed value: {"value": 8, "unit": "mL"}
